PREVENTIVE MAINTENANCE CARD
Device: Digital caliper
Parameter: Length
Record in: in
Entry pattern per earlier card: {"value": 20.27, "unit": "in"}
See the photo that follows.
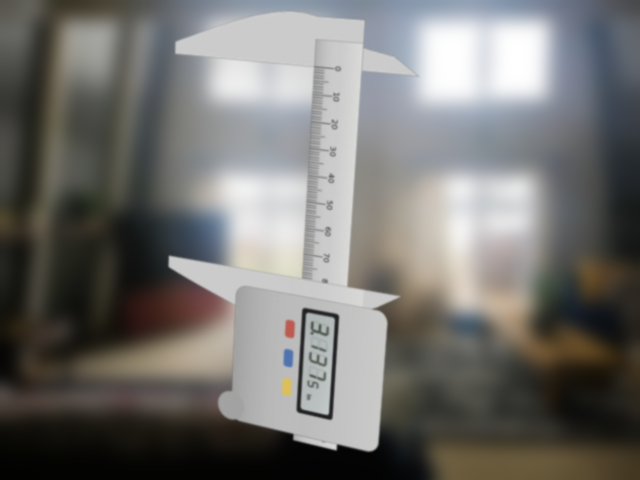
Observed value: {"value": 3.1375, "unit": "in"}
